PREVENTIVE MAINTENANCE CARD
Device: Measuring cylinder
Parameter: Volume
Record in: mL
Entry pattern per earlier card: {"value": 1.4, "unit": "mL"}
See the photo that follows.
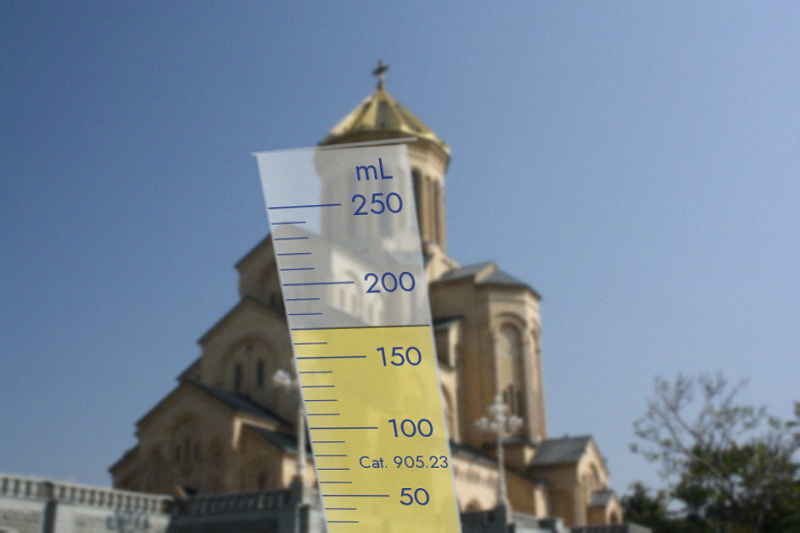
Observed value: {"value": 170, "unit": "mL"}
